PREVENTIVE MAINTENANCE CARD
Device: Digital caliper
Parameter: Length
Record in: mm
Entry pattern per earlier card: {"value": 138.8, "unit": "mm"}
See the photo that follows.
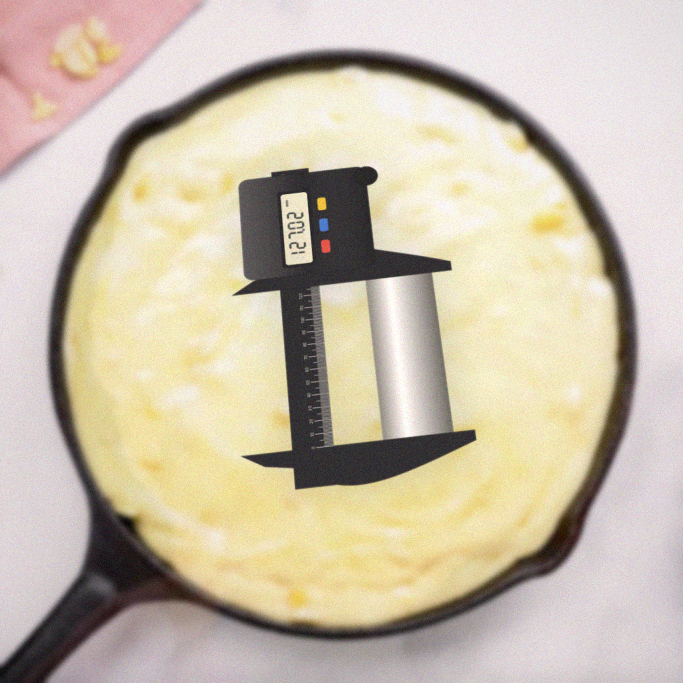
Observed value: {"value": 127.02, "unit": "mm"}
